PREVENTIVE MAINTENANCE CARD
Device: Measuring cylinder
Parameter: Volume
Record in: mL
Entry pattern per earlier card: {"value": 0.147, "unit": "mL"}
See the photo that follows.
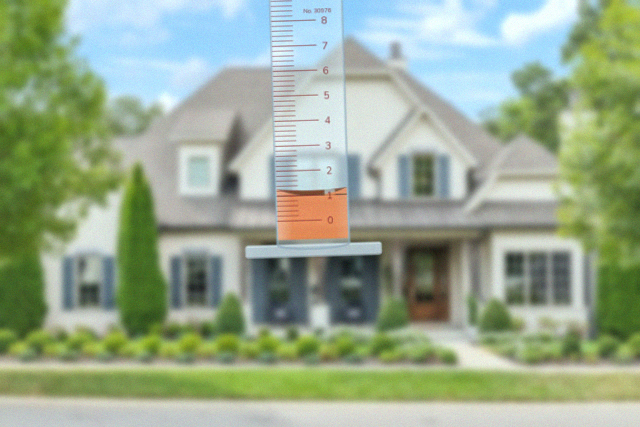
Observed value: {"value": 1, "unit": "mL"}
